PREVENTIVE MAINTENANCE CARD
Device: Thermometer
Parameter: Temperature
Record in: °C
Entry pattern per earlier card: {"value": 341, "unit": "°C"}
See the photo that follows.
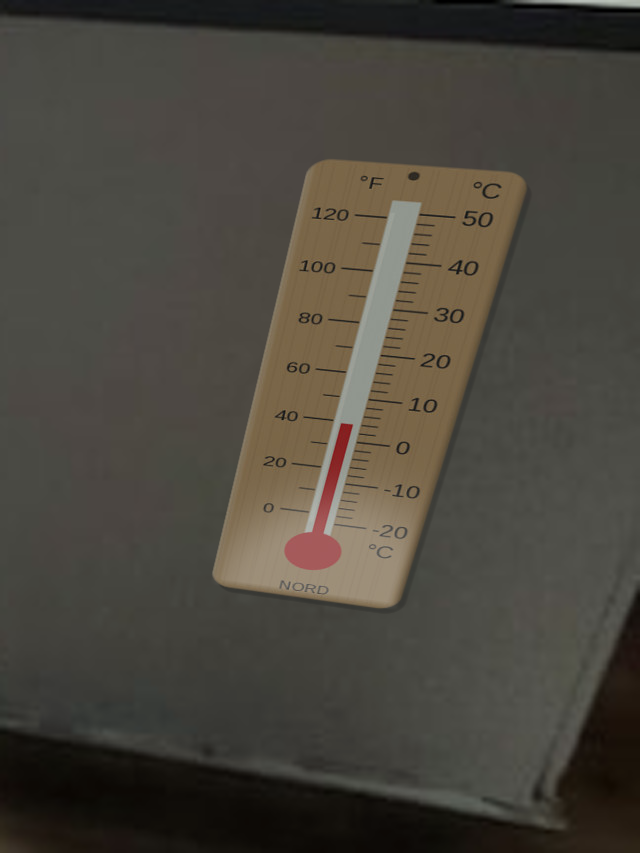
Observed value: {"value": 4, "unit": "°C"}
